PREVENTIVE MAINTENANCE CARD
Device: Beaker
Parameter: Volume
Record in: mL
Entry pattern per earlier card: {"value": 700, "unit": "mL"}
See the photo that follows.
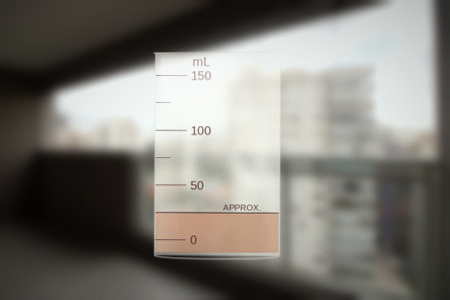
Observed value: {"value": 25, "unit": "mL"}
